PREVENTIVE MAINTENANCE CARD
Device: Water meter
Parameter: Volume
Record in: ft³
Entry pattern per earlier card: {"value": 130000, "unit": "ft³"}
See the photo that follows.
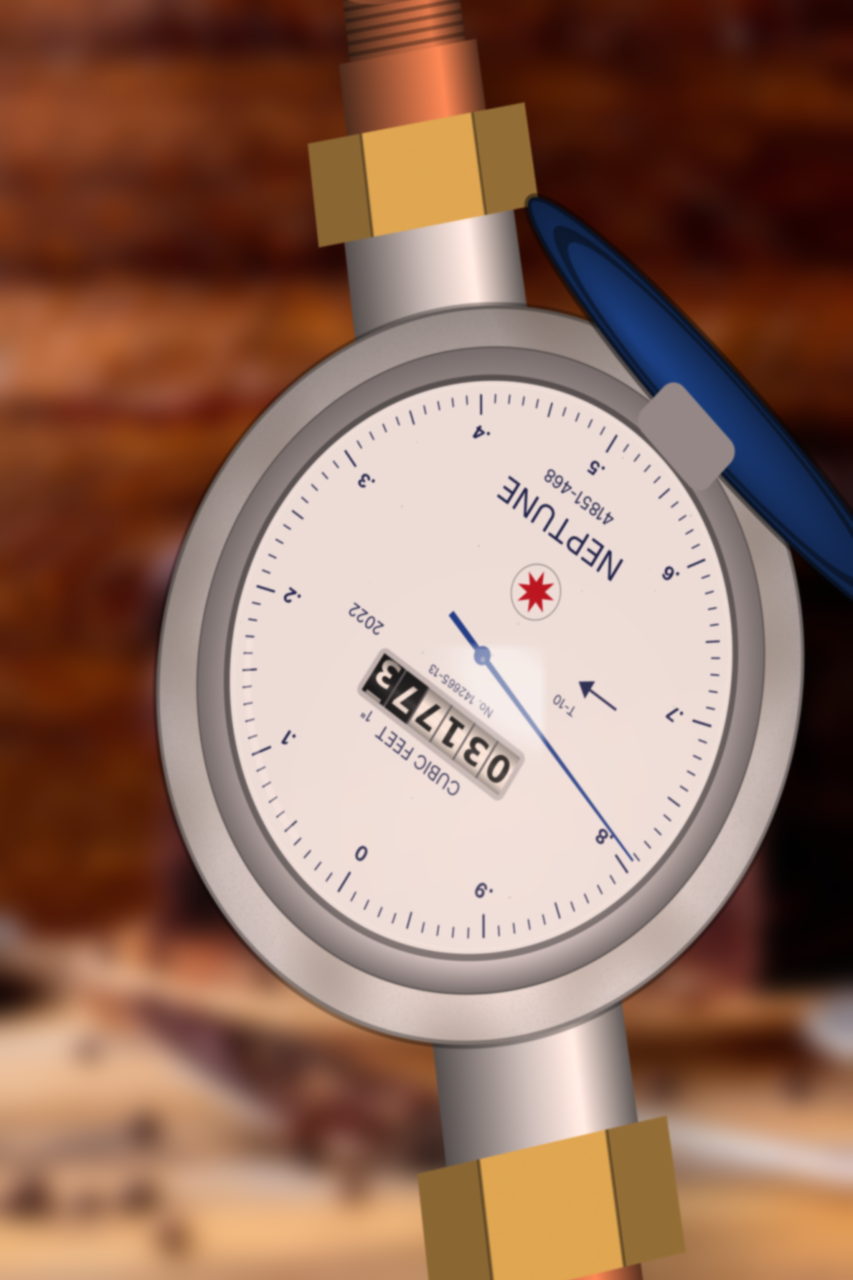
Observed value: {"value": 31772.79, "unit": "ft³"}
